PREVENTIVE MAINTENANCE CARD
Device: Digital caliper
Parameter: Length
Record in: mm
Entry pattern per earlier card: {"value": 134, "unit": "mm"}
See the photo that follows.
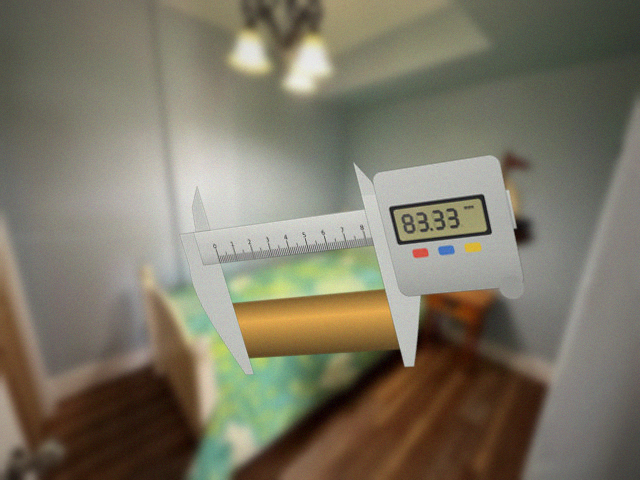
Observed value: {"value": 83.33, "unit": "mm"}
